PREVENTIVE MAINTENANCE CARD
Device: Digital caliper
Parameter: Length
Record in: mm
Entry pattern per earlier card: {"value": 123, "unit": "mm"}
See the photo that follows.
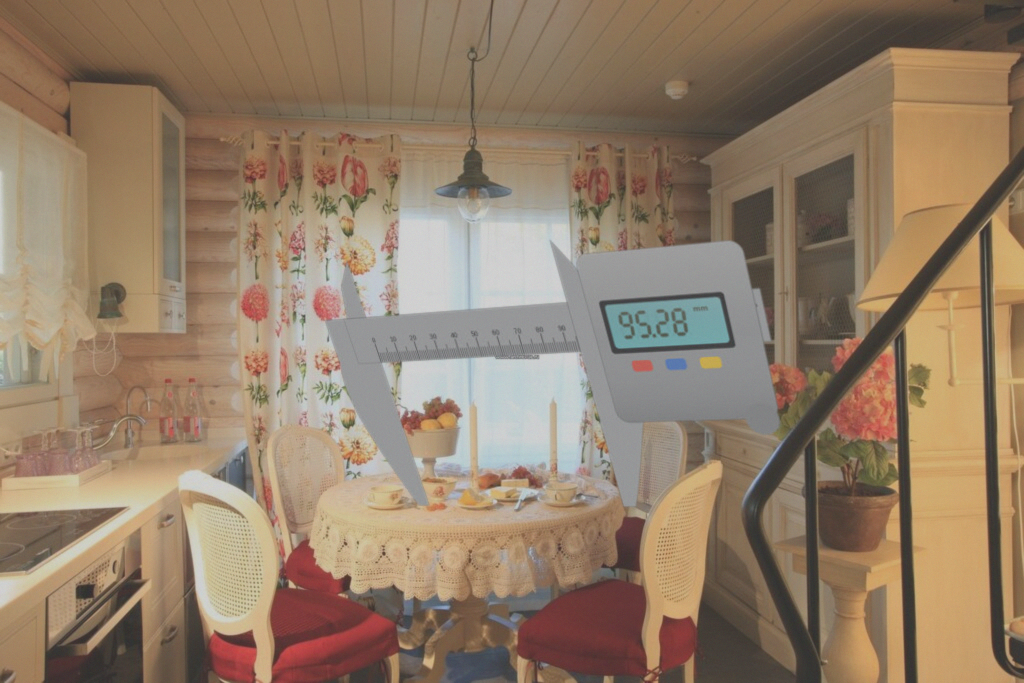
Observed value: {"value": 95.28, "unit": "mm"}
